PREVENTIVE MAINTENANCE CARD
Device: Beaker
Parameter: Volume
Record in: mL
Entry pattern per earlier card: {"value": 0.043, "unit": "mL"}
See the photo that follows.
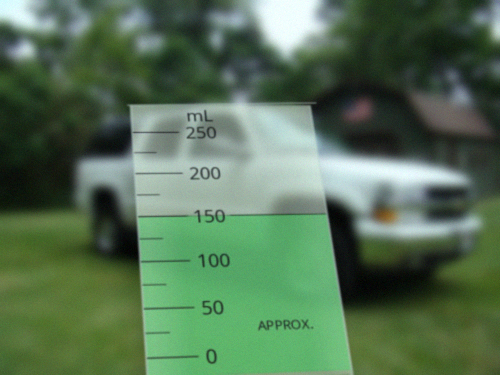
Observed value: {"value": 150, "unit": "mL"}
